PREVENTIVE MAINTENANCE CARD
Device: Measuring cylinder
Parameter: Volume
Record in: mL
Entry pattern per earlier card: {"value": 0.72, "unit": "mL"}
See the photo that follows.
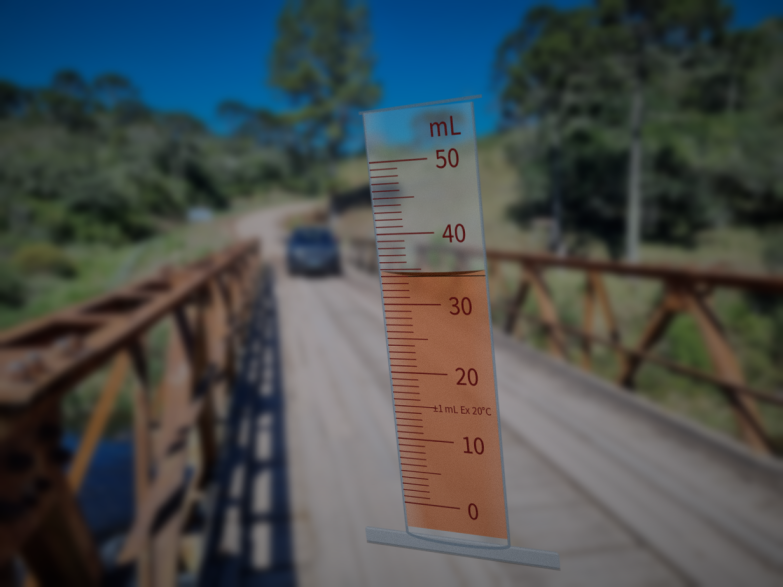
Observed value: {"value": 34, "unit": "mL"}
